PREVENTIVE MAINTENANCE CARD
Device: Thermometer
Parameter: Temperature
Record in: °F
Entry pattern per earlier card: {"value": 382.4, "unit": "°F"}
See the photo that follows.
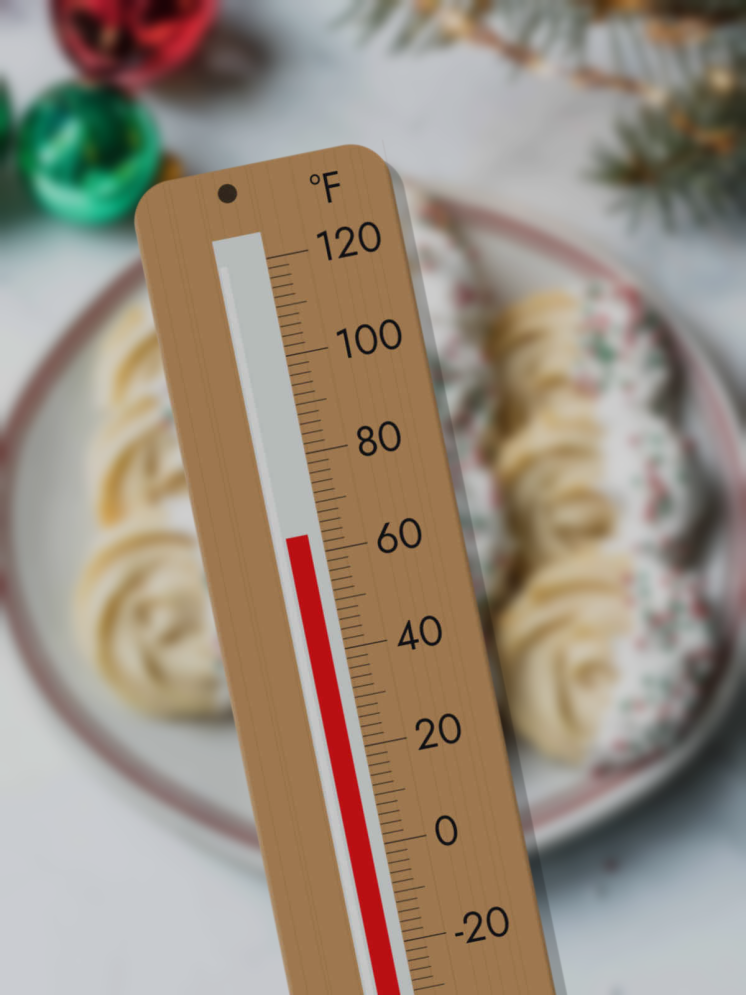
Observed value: {"value": 64, "unit": "°F"}
